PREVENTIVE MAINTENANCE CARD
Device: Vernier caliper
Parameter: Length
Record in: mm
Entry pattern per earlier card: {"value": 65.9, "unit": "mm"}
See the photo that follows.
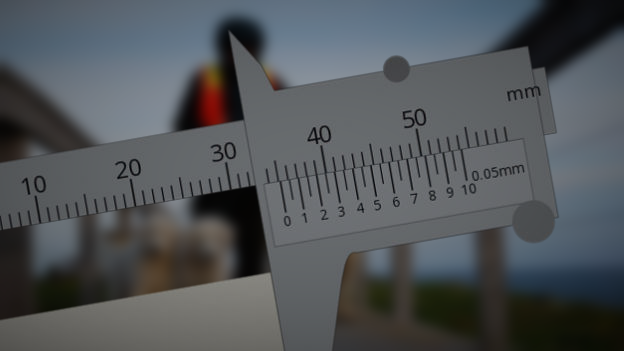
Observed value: {"value": 35.2, "unit": "mm"}
